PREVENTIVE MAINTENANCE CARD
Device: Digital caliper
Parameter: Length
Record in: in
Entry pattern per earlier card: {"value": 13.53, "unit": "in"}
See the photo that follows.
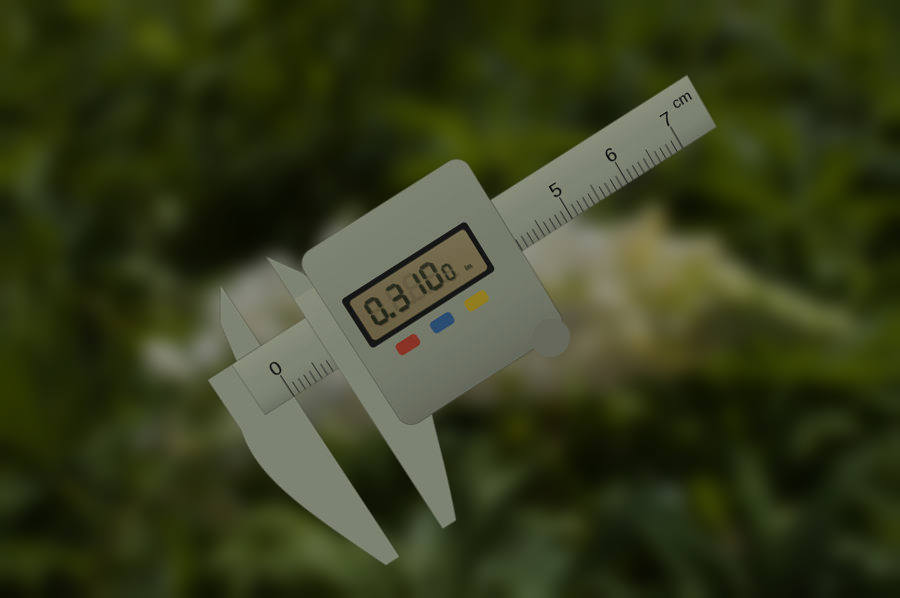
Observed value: {"value": 0.3100, "unit": "in"}
